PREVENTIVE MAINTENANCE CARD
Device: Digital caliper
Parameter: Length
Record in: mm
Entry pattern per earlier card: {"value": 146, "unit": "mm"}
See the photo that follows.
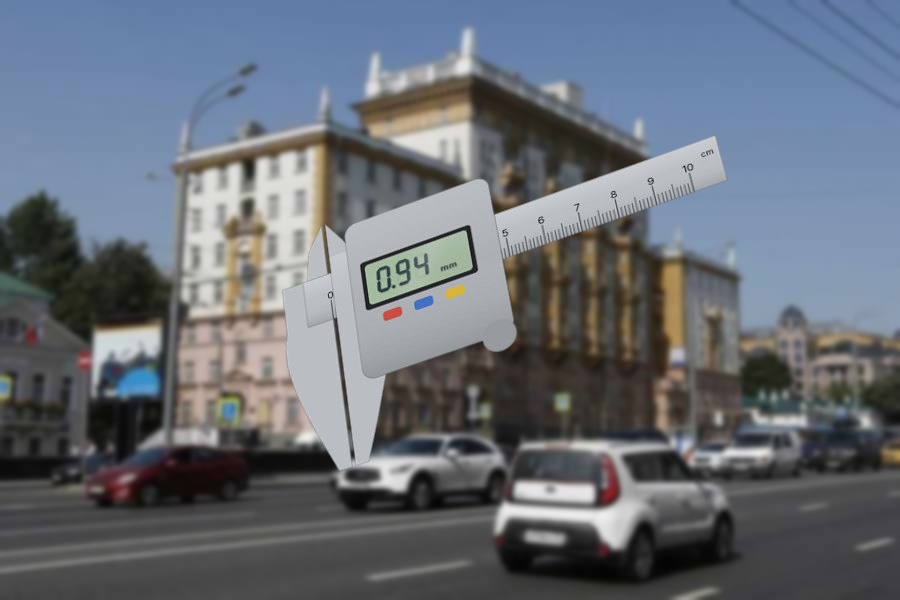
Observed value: {"value": 0.94, "unit": "mm"}
